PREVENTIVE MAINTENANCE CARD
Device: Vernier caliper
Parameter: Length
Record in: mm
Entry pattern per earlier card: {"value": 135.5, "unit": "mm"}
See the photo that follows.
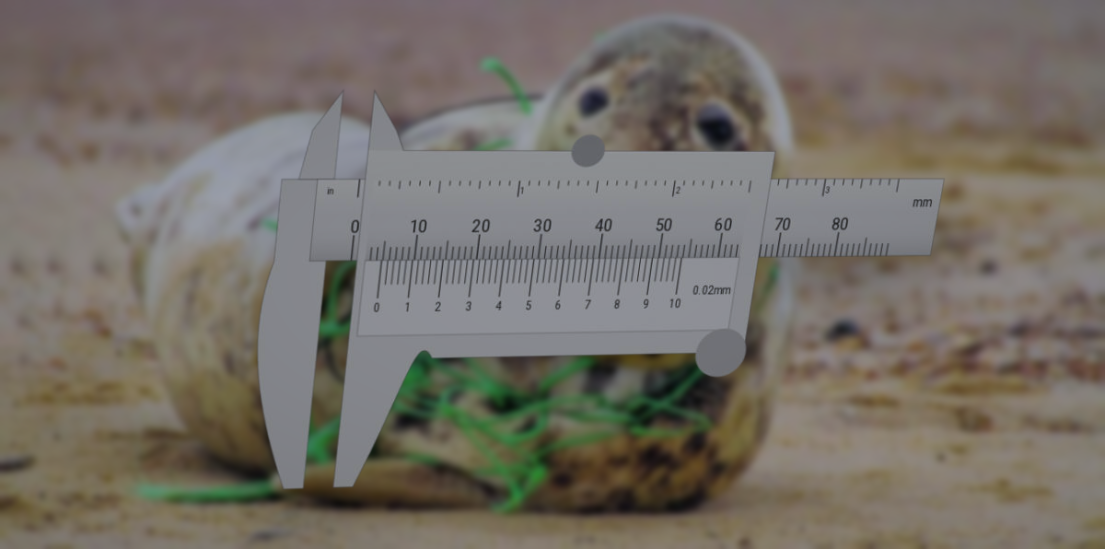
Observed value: {"value": 4.8, "unit": "mm"}
